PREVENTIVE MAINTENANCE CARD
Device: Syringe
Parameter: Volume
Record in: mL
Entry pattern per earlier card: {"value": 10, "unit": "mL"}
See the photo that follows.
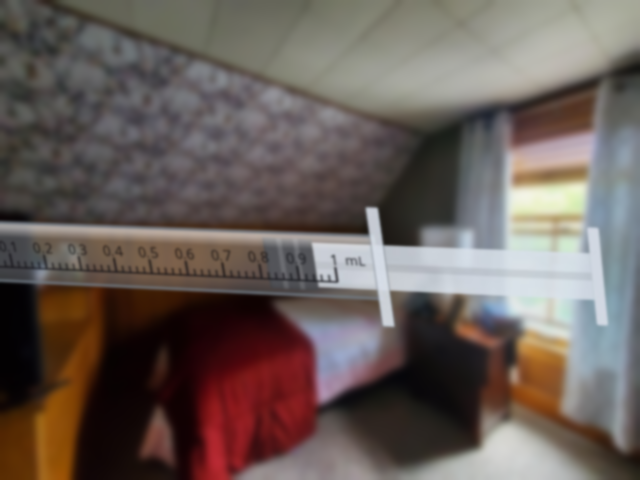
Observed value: {"value": 0.82, "unit": "mL"}
